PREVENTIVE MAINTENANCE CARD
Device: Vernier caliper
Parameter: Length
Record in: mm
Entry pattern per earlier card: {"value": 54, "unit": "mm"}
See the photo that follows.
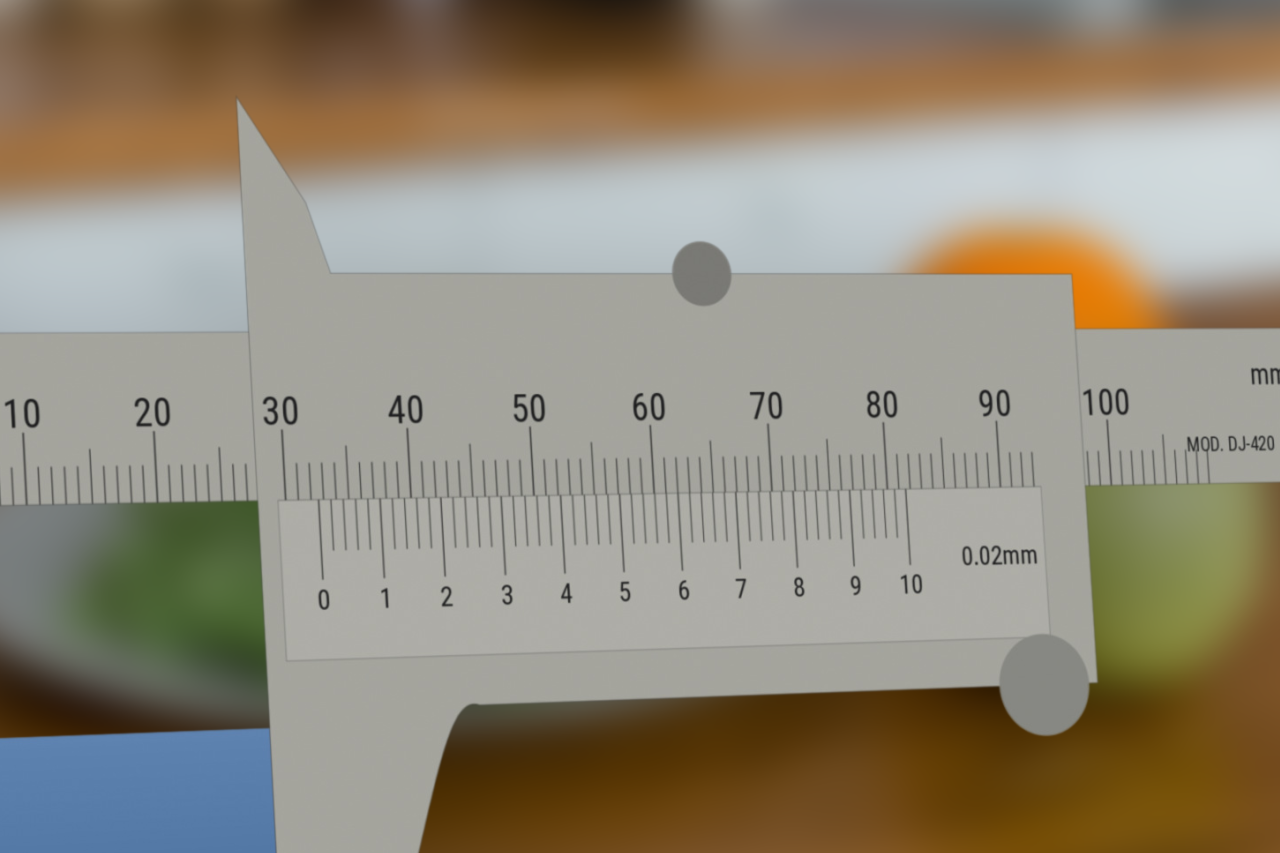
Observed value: {"value": 32.6, "unit": "mm"}
